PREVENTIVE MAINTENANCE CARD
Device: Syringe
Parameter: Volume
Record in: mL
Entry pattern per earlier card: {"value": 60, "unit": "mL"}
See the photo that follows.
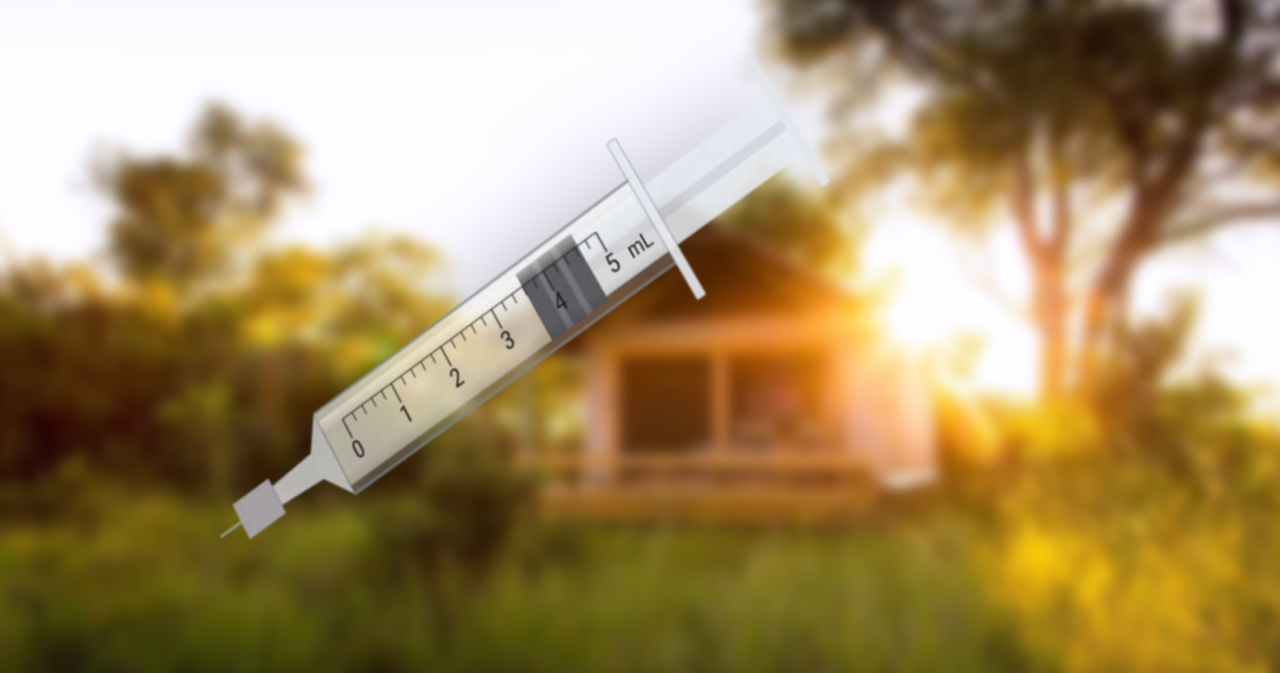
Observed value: {"value": 3.6, "unit": "mL"}
